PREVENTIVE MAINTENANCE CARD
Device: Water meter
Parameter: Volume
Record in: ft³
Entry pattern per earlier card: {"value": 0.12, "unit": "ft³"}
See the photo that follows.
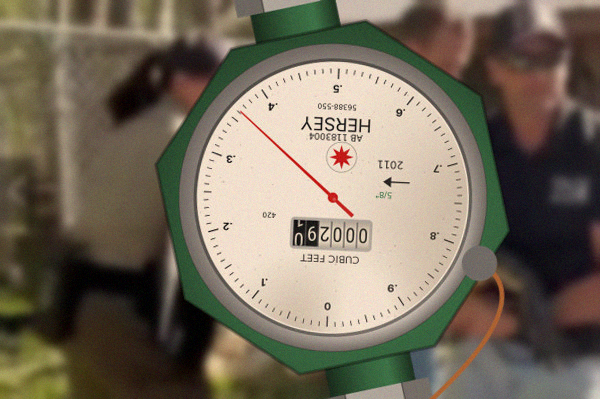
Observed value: {"value": 290.36, "unit": "ft³"}
